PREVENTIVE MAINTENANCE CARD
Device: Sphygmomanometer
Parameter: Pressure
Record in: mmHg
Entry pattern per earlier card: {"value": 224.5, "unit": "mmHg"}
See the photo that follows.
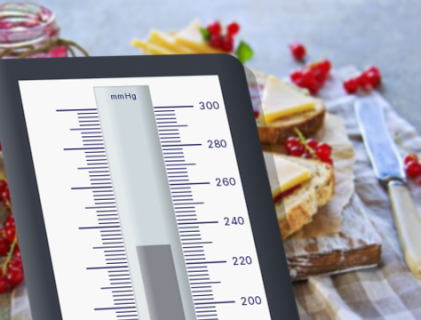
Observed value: {"value": 230, "unit": "mmHg"}
